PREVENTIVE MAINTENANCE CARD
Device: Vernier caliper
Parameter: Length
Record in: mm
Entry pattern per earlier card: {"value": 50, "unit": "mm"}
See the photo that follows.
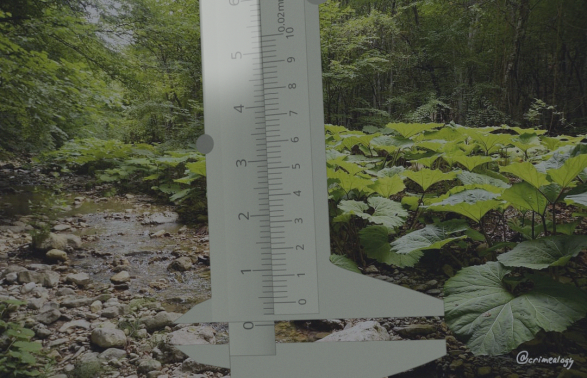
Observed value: {"value": 4.0, "unit": "mm"}
